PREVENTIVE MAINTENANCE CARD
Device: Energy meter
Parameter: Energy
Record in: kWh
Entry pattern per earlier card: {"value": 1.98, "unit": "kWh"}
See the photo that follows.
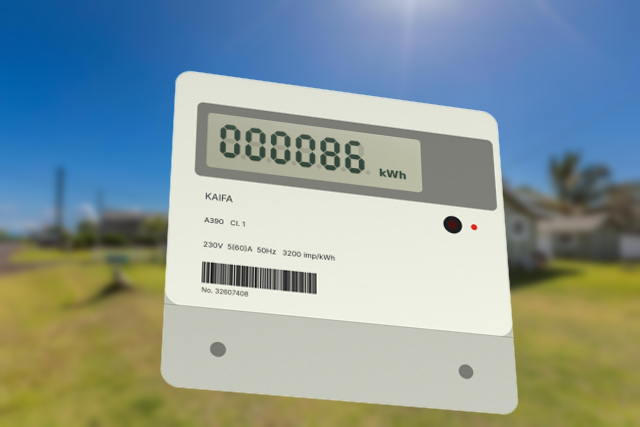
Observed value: {"value": 86, "unit": "kWh"}
